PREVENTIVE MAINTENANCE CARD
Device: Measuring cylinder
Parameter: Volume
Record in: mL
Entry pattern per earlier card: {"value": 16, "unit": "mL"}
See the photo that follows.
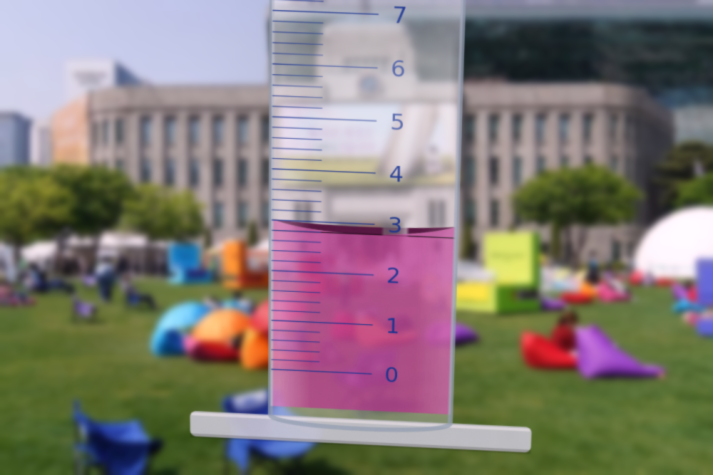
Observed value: {"value": 2.8, "unit": "mL"}
